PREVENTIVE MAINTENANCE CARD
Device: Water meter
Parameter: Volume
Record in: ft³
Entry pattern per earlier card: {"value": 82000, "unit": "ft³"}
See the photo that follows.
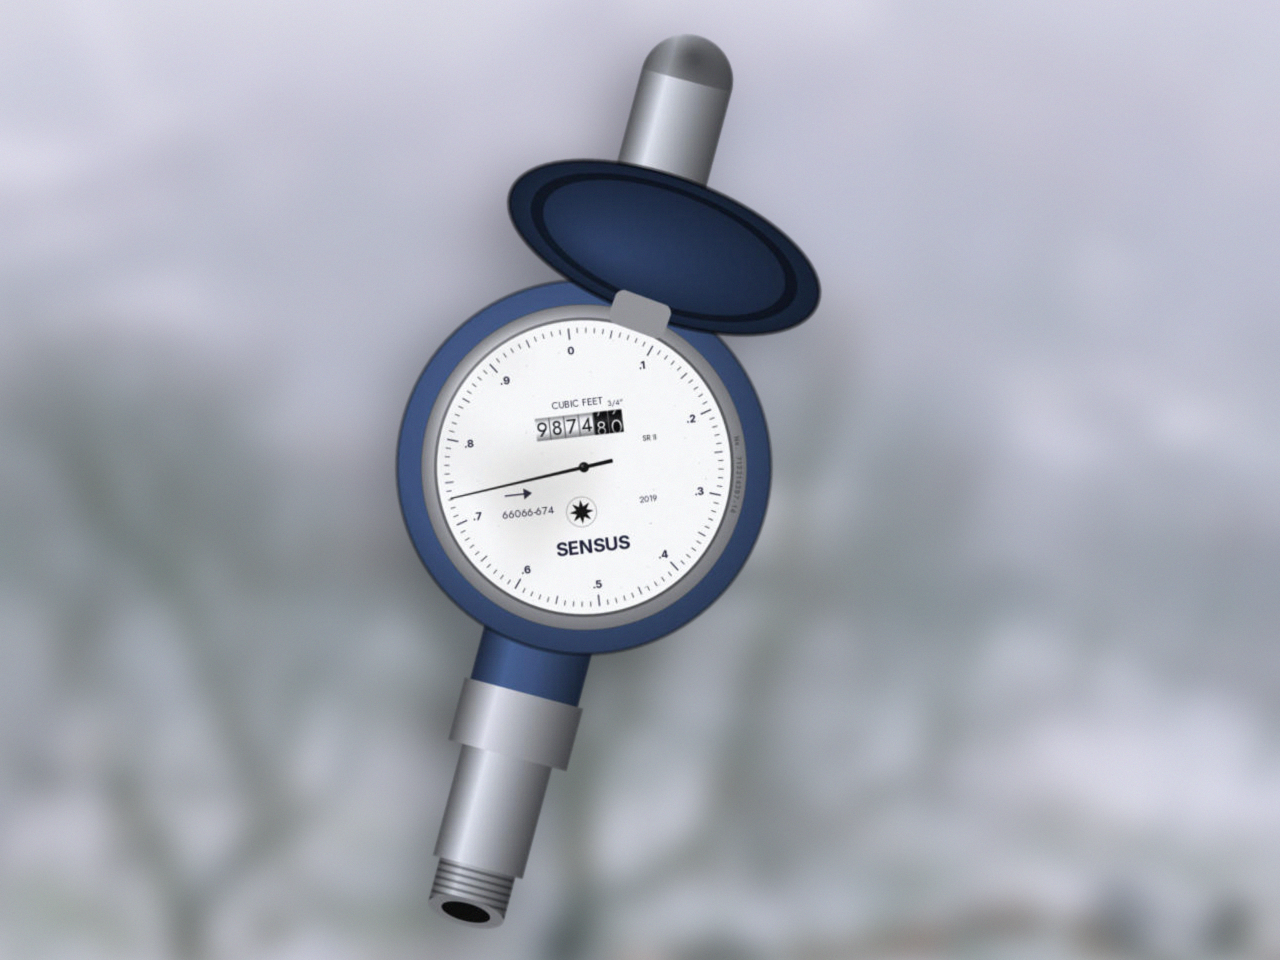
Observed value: {"value": 987479.73, "unit": "ft³"}
